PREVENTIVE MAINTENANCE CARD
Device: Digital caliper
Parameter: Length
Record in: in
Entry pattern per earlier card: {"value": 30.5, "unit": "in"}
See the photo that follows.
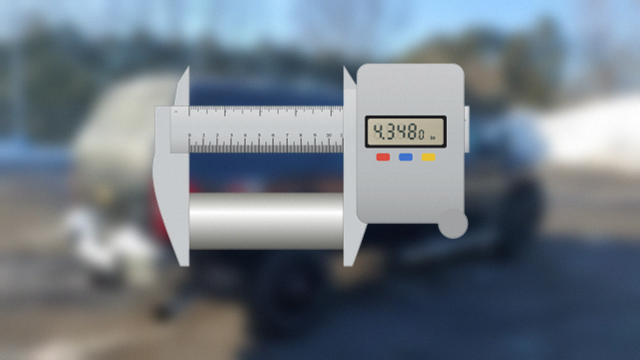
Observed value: {"value": 4.3480, "unit": "in"}
